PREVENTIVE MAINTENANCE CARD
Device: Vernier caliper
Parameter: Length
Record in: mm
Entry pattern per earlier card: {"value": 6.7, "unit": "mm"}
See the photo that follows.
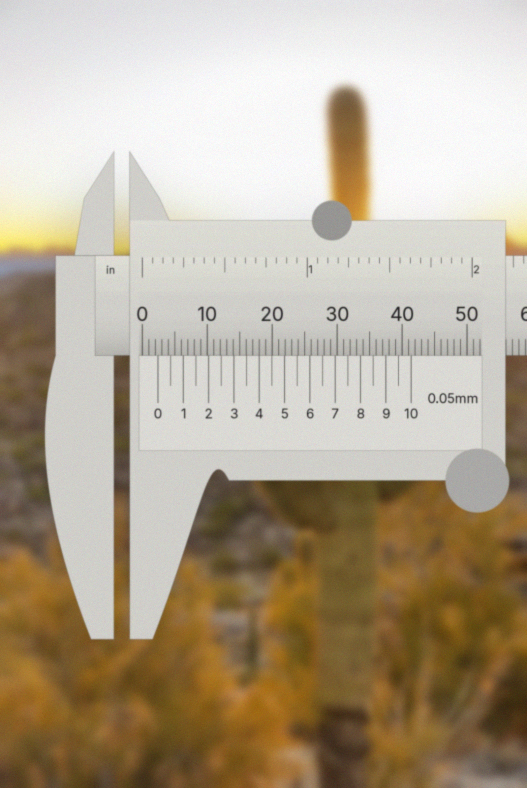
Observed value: {"value": 2.4, "unit": "mm"}
